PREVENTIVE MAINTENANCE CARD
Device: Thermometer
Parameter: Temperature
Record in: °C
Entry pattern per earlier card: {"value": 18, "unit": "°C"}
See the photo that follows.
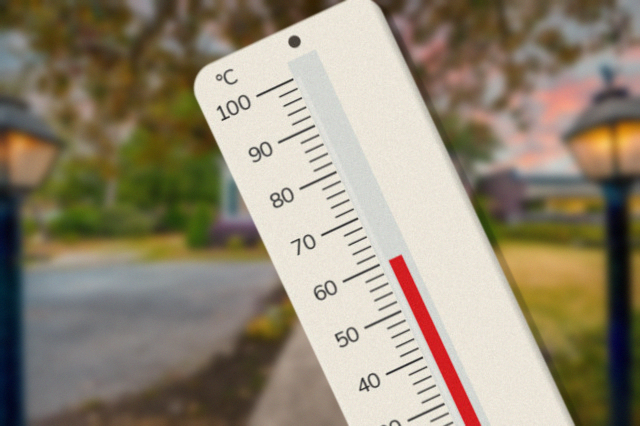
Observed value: {"value": 60, "unit": "°C"}
